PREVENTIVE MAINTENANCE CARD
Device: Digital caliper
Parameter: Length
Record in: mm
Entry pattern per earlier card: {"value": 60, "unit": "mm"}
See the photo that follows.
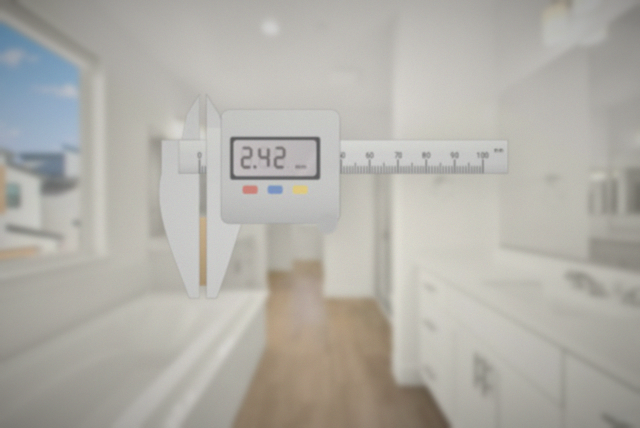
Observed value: {"value": 2.42, "unit": "mm"}
